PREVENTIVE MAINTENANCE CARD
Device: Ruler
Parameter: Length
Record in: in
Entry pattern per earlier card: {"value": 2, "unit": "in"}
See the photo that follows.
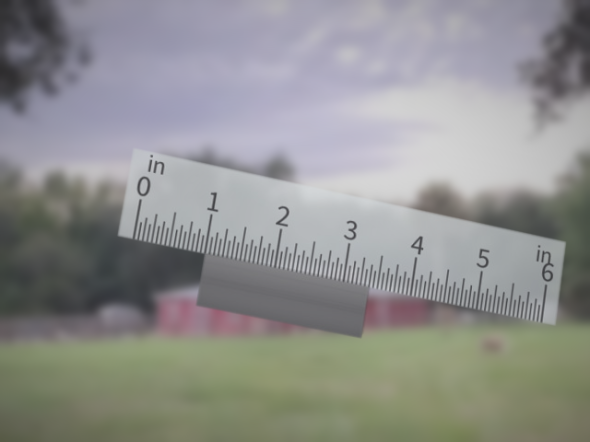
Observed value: {"value": 2.375, "unit": "in"}
